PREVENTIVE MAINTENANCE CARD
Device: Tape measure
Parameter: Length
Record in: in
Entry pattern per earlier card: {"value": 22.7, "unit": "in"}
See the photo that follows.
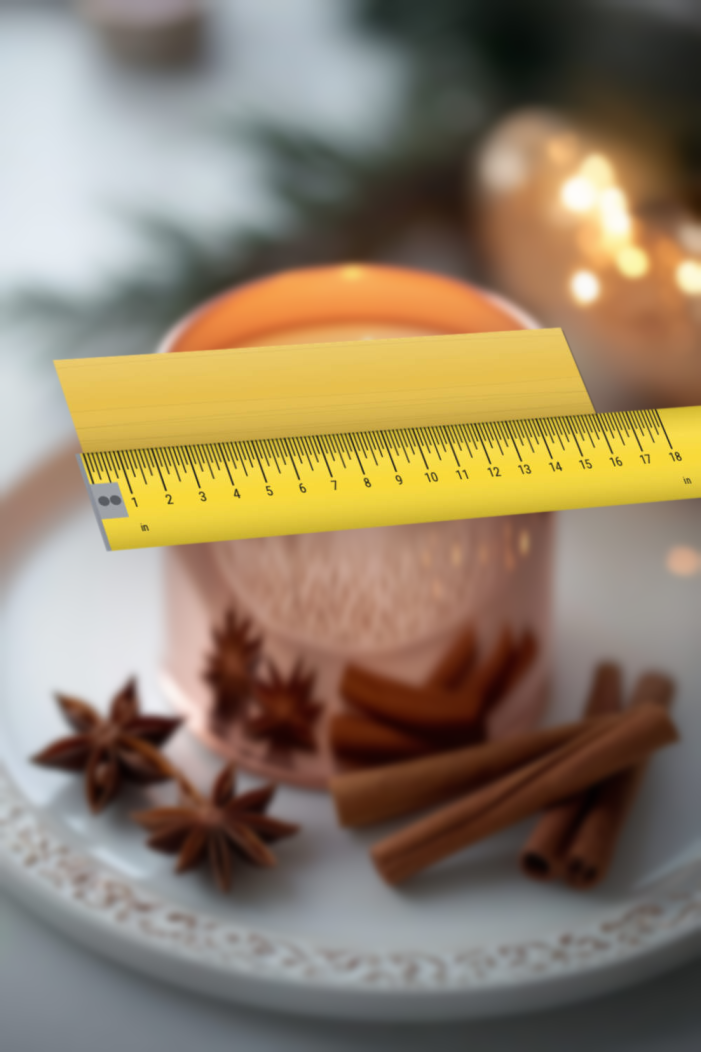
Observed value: {"value": 16, "unit": "in"}
